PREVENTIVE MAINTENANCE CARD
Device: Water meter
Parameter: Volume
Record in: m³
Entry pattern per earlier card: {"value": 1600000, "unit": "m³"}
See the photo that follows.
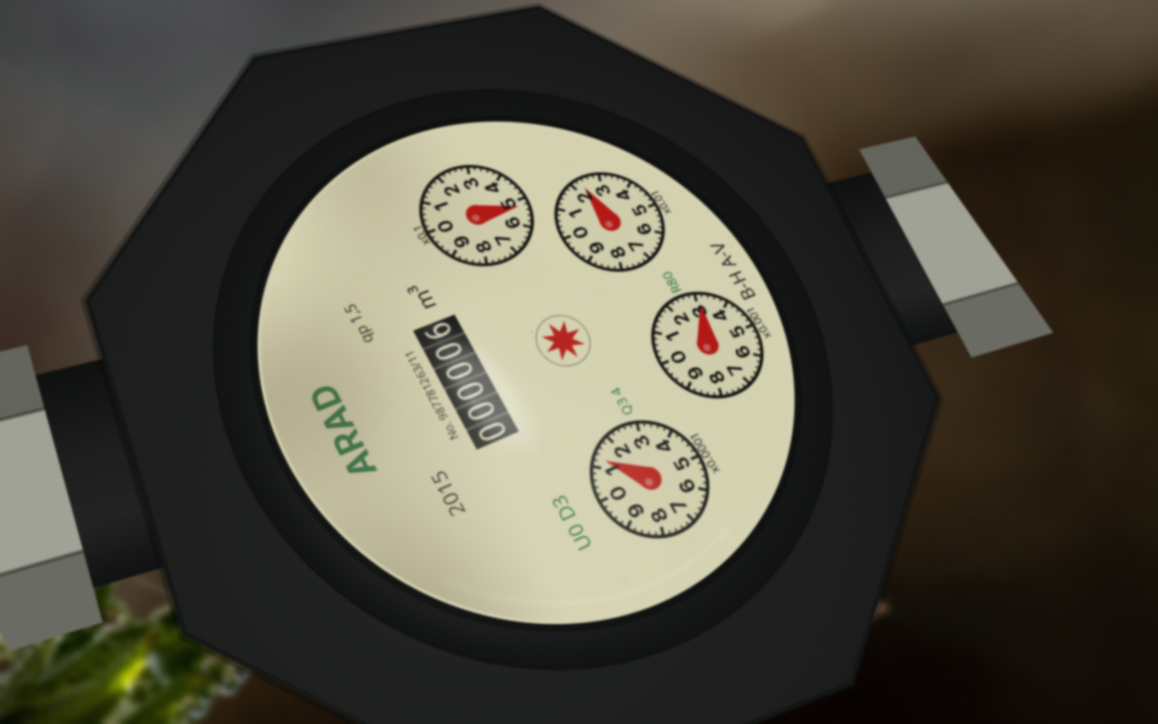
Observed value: {"value": 6.5231, "unit": "m³"}
